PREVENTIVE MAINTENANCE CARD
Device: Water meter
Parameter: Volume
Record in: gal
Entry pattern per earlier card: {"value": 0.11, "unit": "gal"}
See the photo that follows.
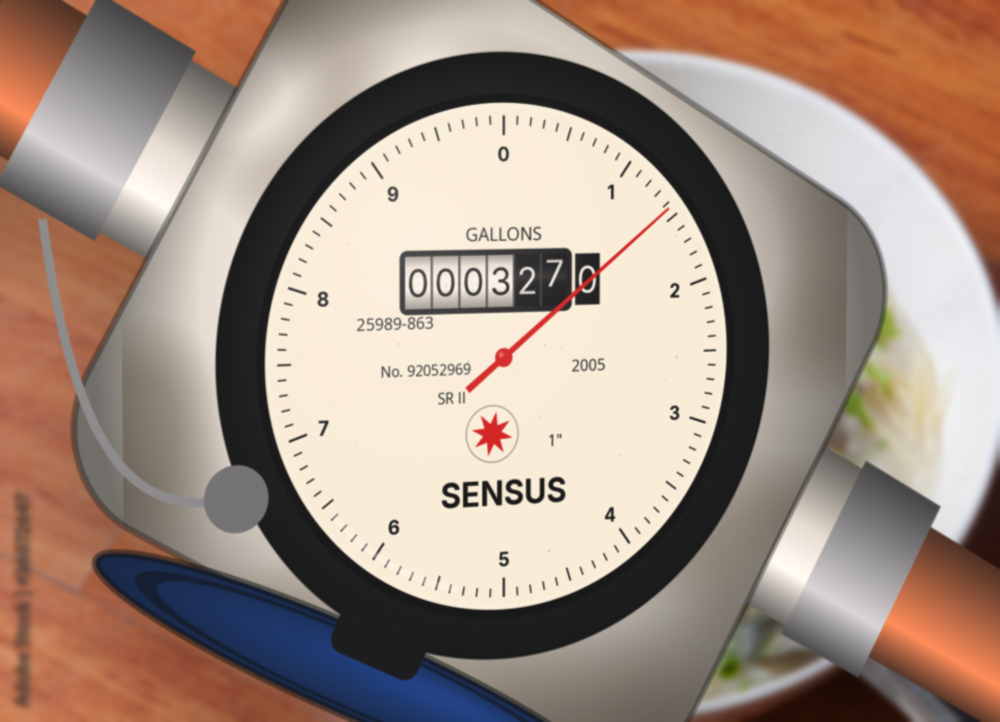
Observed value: {"value": 3271.4, "unit": "gal"}
